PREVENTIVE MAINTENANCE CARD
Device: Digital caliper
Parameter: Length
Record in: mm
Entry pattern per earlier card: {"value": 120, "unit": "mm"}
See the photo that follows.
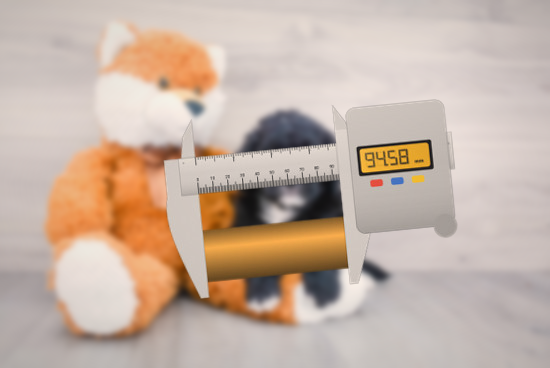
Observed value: {"value": 94.58, "unit": "mm"}
